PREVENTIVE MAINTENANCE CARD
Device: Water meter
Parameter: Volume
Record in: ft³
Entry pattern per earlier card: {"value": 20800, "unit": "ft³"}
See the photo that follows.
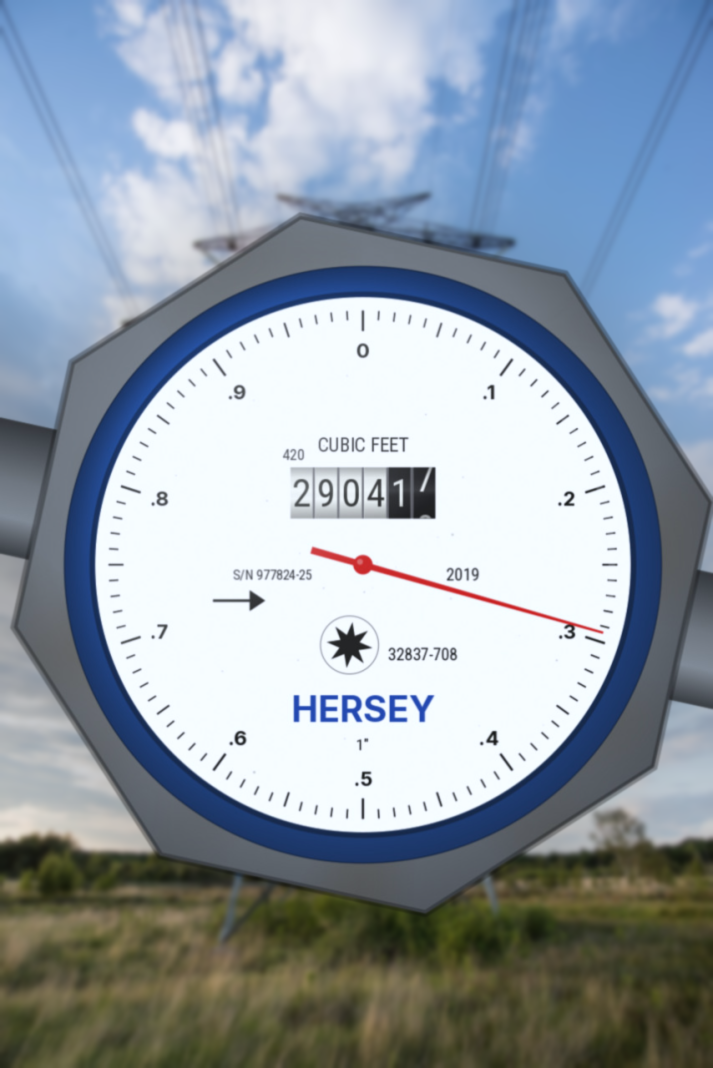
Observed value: {"value": 290417.29, "unit": "ft³"}
